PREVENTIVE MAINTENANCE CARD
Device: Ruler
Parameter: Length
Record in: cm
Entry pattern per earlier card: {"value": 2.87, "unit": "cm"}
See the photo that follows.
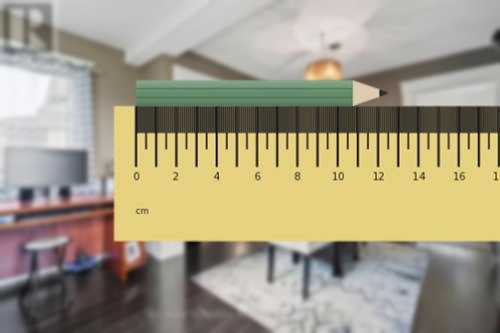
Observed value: {"value": 12.5, "unit": "cm"}
